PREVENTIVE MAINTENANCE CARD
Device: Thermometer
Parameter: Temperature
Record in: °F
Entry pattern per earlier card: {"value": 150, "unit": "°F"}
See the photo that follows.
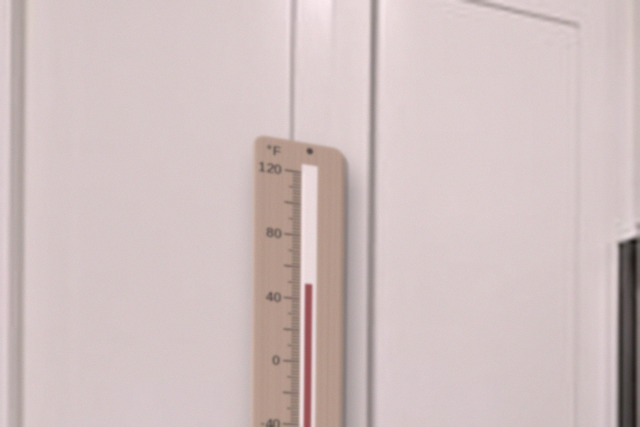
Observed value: {"value": 50, "unit": "°F"}
